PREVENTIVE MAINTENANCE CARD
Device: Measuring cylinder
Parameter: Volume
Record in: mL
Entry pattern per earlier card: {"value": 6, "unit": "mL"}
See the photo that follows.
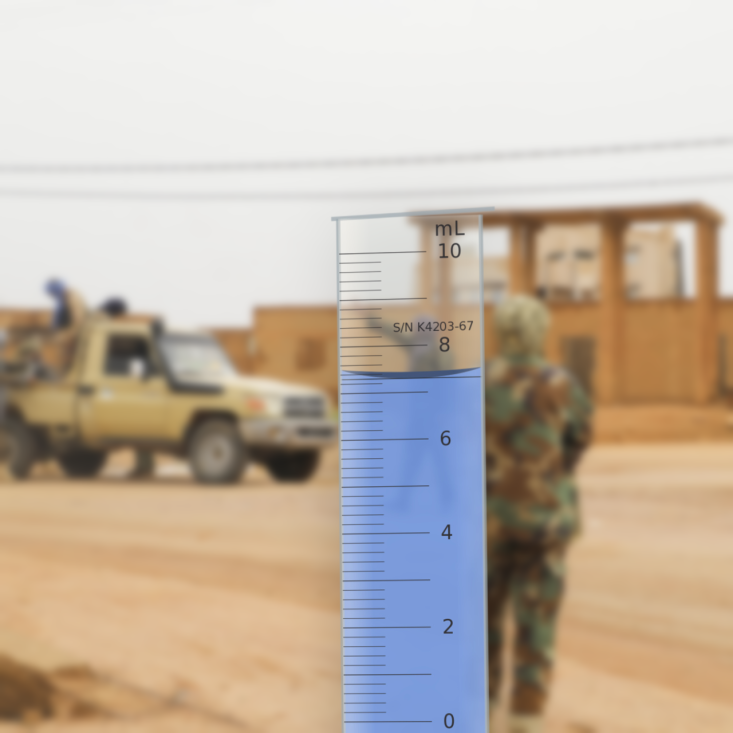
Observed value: {"value": 7.3, "unit": "mL"}
